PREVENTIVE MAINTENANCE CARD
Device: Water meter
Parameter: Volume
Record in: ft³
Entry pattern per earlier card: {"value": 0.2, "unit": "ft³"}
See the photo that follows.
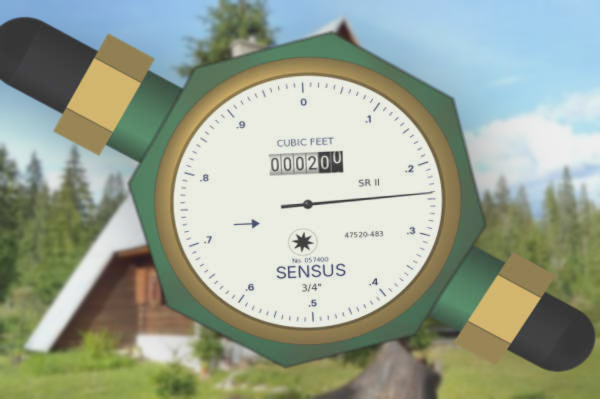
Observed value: {"value": 200.24, "unit": "ft³"}
